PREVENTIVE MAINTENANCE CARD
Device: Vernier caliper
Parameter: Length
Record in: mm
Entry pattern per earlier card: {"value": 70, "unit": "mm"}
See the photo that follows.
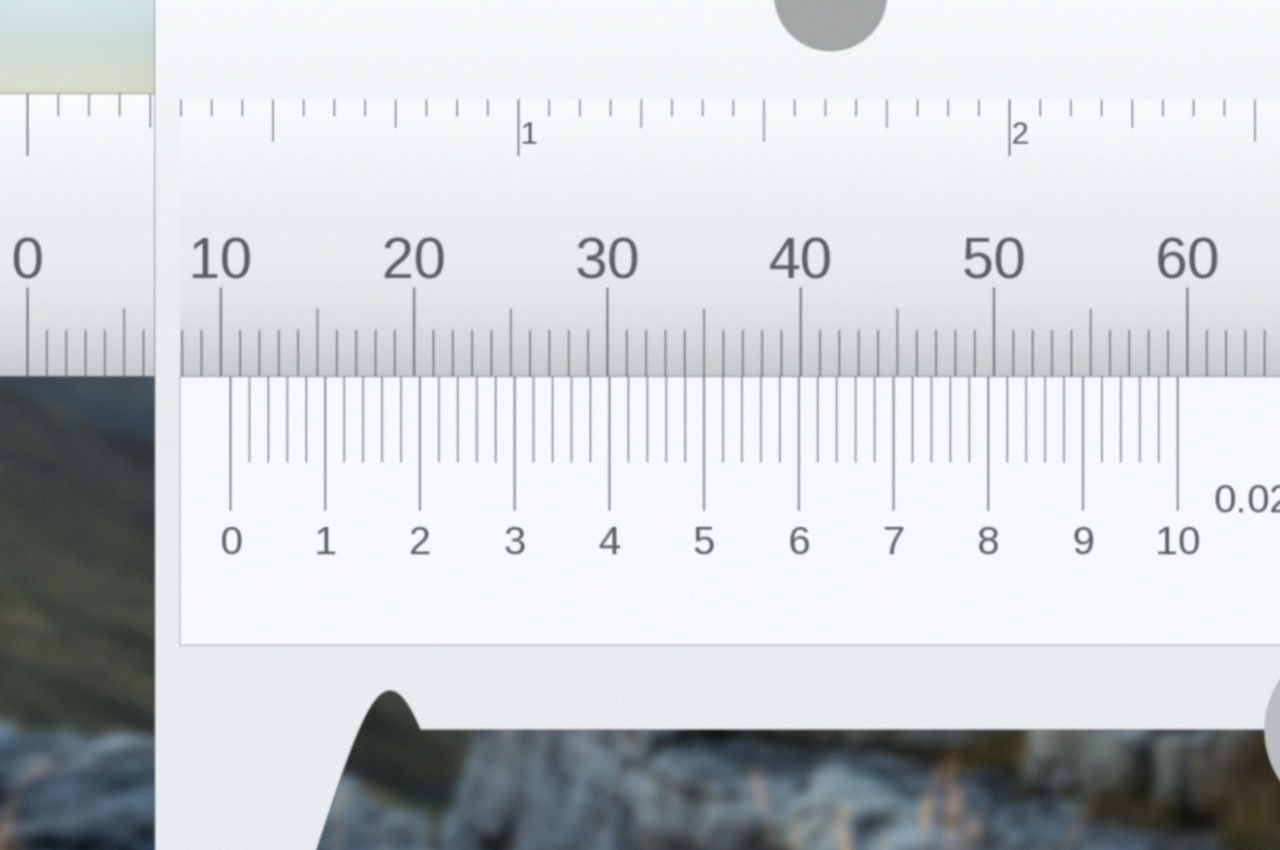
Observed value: {"value": 10.5, "unit": "mm"}
